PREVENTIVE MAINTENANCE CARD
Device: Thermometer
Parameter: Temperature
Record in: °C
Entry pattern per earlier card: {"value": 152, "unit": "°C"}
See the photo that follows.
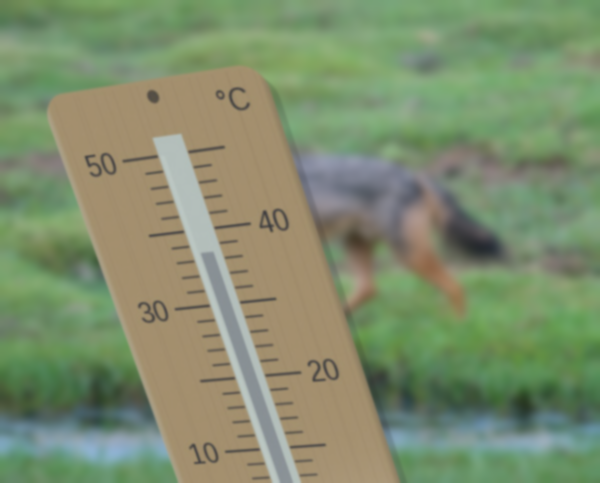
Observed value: {"value": 37, "unit": "°C"}
